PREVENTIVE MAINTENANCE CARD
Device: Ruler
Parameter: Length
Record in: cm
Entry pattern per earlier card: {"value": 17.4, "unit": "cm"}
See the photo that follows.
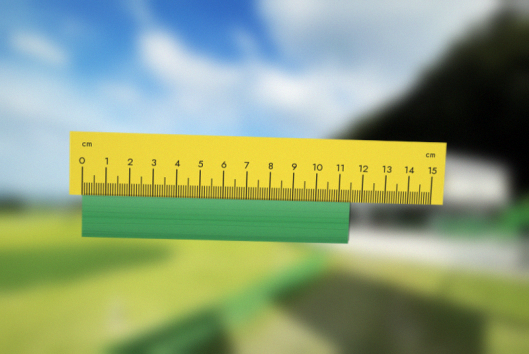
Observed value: {"value": 11.5, "unit": "cm"}
